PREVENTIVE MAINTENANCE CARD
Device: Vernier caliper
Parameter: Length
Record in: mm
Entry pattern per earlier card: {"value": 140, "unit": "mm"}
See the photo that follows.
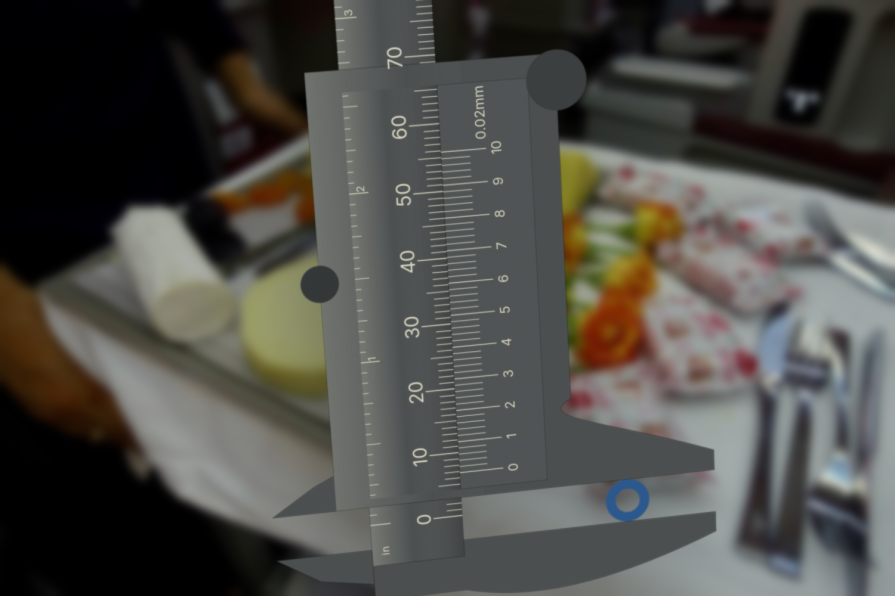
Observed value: {"value": 6.8, "unit": "mm"}
